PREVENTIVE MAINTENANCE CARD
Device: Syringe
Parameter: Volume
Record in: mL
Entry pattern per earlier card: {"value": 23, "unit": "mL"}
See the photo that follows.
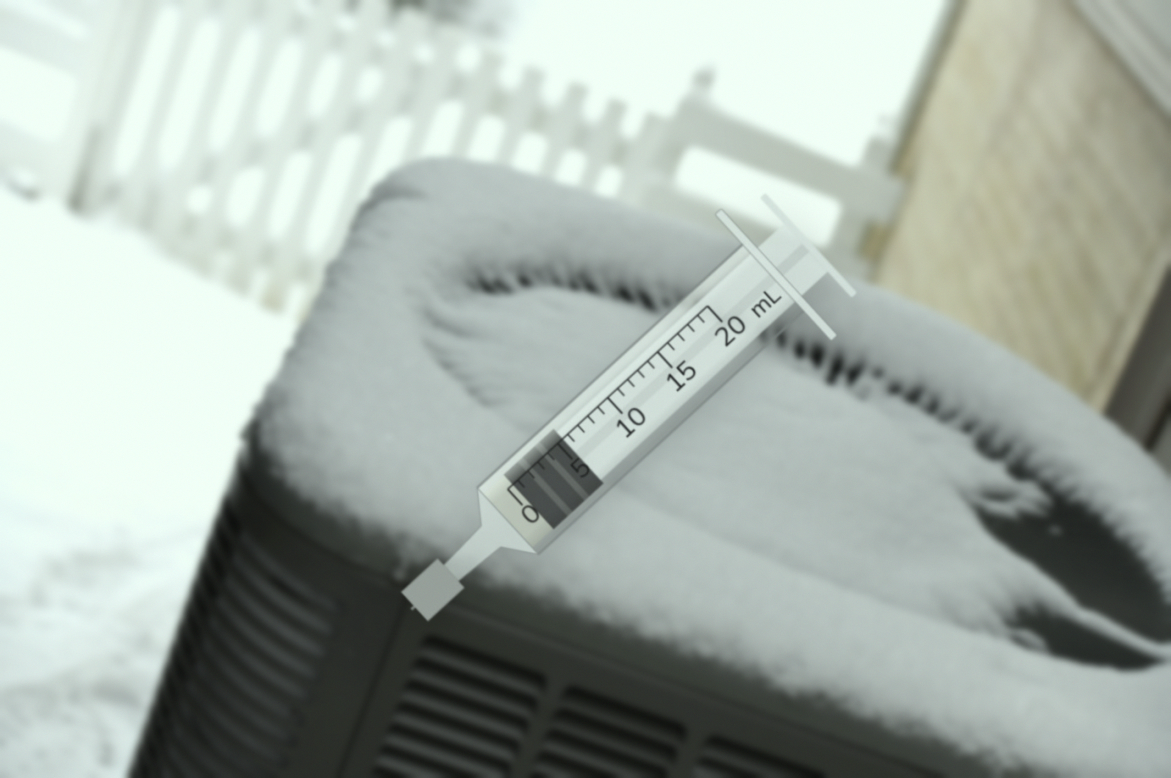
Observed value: {"value": 0.5, "unit": "mL"}
